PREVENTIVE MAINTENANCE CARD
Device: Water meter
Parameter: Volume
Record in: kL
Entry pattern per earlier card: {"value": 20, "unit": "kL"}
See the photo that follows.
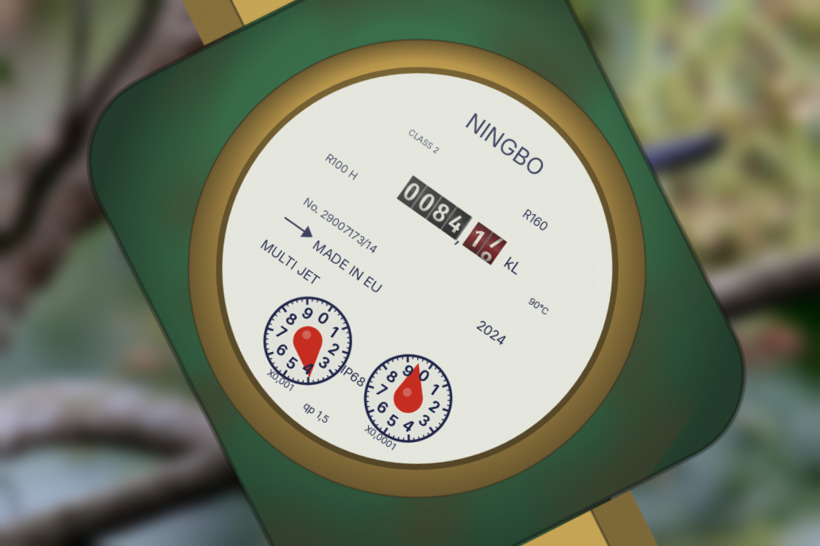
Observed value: {"value": 84.1739, "unit": "kL"}
